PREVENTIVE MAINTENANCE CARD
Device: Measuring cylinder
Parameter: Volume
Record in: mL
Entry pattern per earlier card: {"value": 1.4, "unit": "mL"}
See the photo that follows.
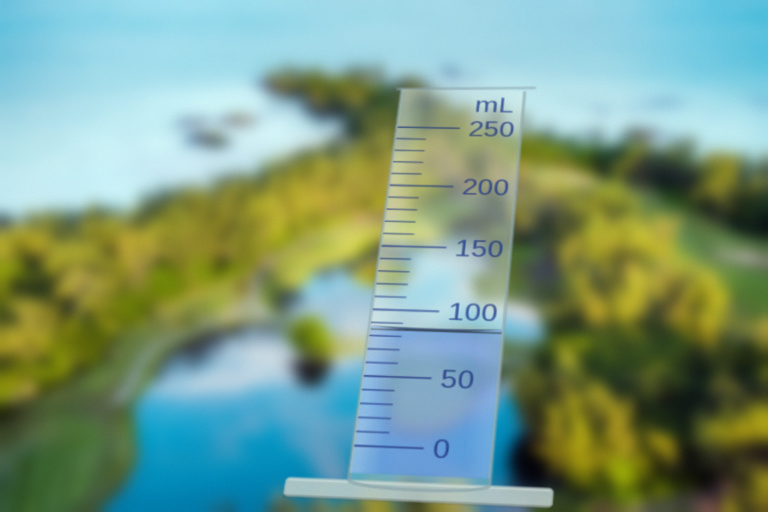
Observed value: {"value": 85, "unit": "mL"}
